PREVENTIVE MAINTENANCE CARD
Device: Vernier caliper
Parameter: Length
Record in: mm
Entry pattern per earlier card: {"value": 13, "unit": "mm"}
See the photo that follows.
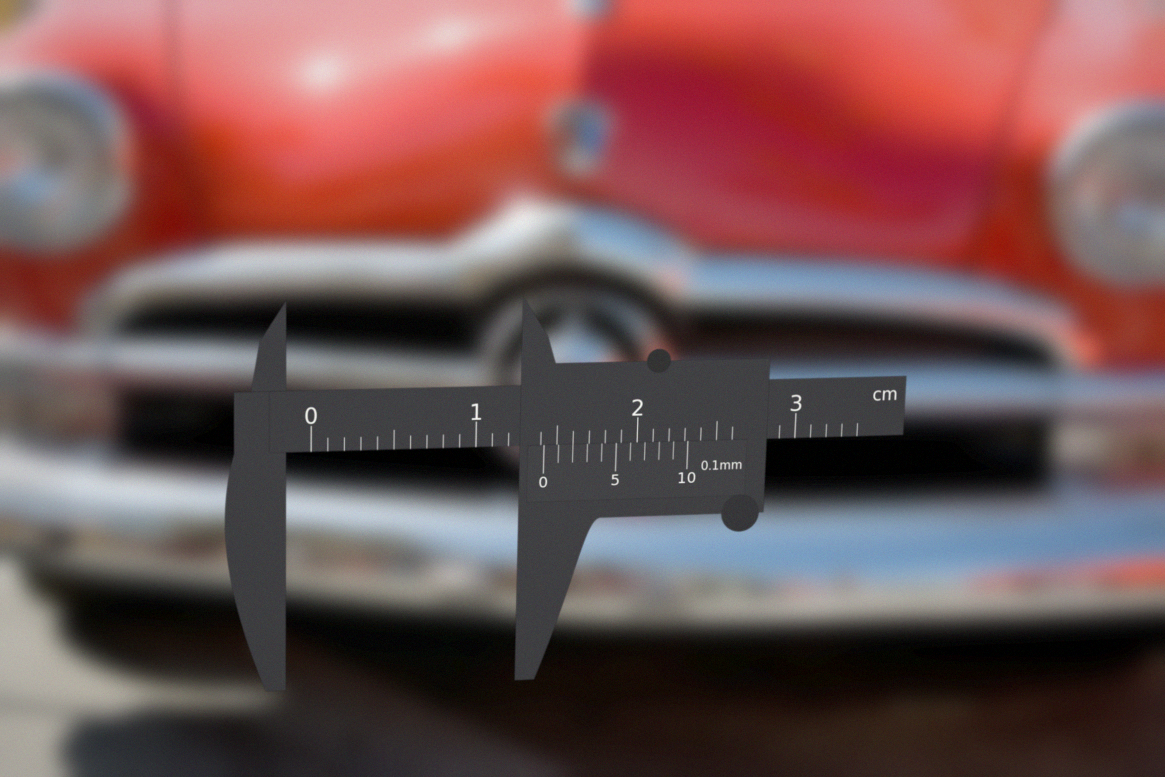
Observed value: {"value": 14.2, "unit": "mm"}
